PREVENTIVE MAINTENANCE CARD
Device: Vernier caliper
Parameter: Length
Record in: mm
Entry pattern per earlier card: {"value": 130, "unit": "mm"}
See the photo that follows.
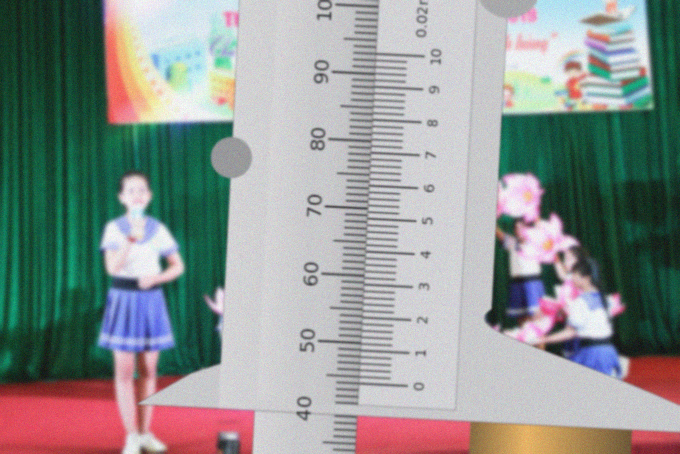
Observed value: {"value": 44.0, "unit": "mm"}
